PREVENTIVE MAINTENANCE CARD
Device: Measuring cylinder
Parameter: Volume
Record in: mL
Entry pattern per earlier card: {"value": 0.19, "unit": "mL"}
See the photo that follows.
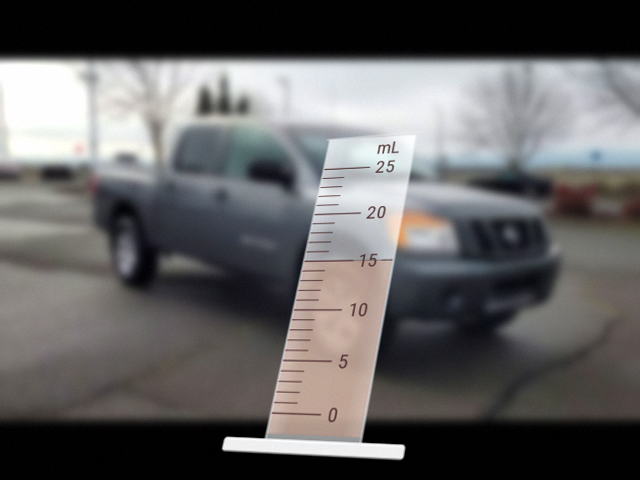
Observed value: {"value": 15, "unit": "mL"}
